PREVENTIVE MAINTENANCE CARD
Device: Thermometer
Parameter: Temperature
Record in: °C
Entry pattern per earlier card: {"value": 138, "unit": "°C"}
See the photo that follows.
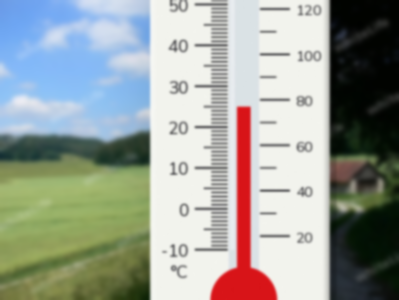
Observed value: {"value": 25, "unit": "°C"}
